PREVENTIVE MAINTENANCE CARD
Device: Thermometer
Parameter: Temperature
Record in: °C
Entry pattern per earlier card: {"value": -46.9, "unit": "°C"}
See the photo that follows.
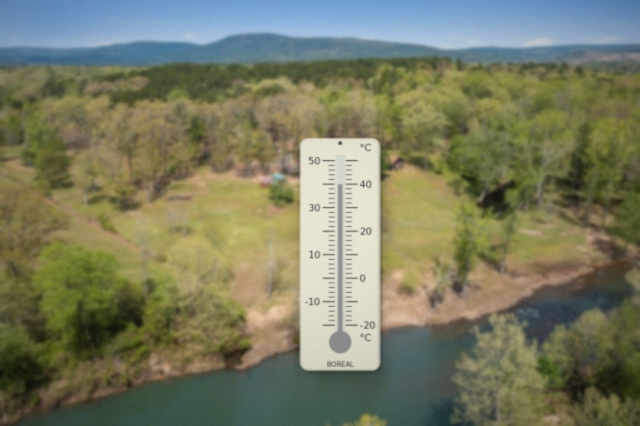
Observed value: {"value": 40, "unit": "°C"}
